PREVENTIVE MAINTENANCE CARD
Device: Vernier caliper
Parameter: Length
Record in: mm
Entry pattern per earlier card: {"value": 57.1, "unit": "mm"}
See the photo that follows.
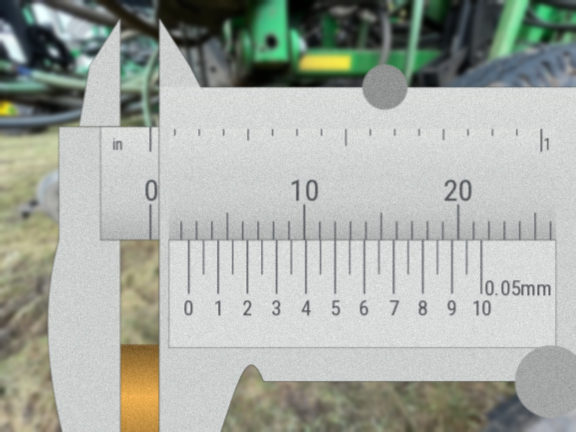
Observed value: {"value": 2.5, "unit": "mm"}
